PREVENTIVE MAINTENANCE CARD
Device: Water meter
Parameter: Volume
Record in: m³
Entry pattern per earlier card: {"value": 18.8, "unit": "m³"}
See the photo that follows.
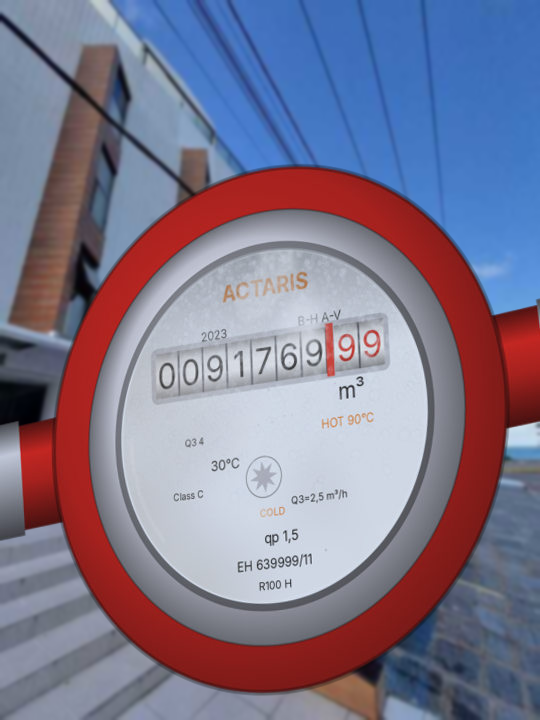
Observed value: {"value": 91769.99, "unit": "m³"}
